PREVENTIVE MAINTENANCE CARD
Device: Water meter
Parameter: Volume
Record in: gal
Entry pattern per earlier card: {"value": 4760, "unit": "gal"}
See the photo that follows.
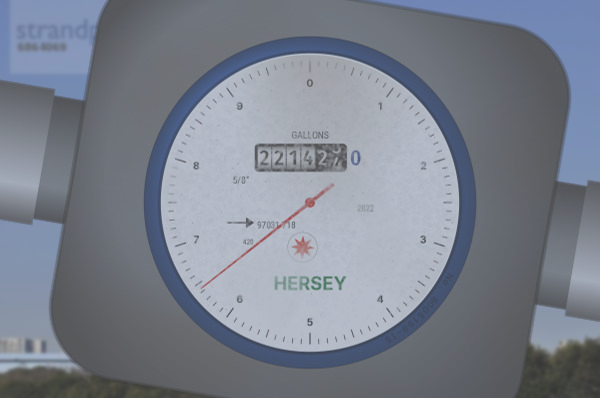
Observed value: {"value": 2214236.4, "unit": "gal"}
